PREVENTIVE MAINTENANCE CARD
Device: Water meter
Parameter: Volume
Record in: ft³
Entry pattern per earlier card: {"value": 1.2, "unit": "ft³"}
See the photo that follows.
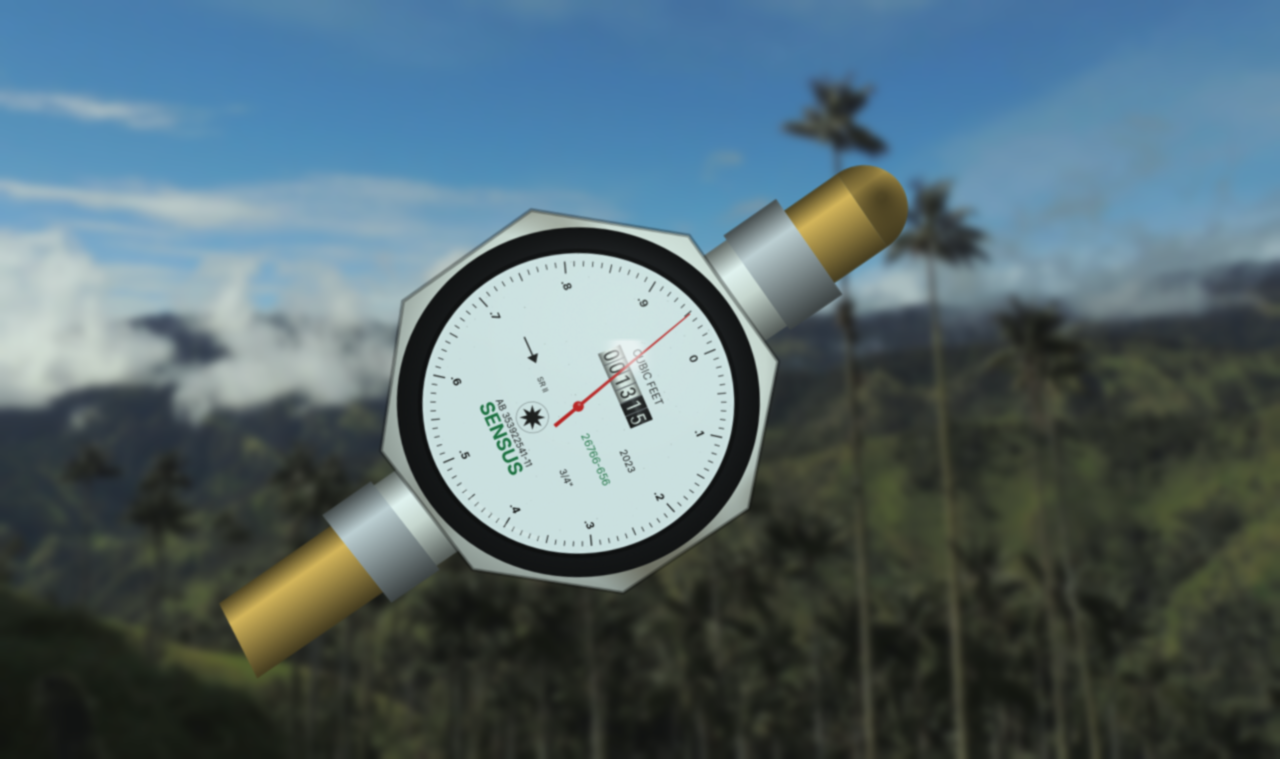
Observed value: {"value": 1314.95, "unit": "ft³"}
